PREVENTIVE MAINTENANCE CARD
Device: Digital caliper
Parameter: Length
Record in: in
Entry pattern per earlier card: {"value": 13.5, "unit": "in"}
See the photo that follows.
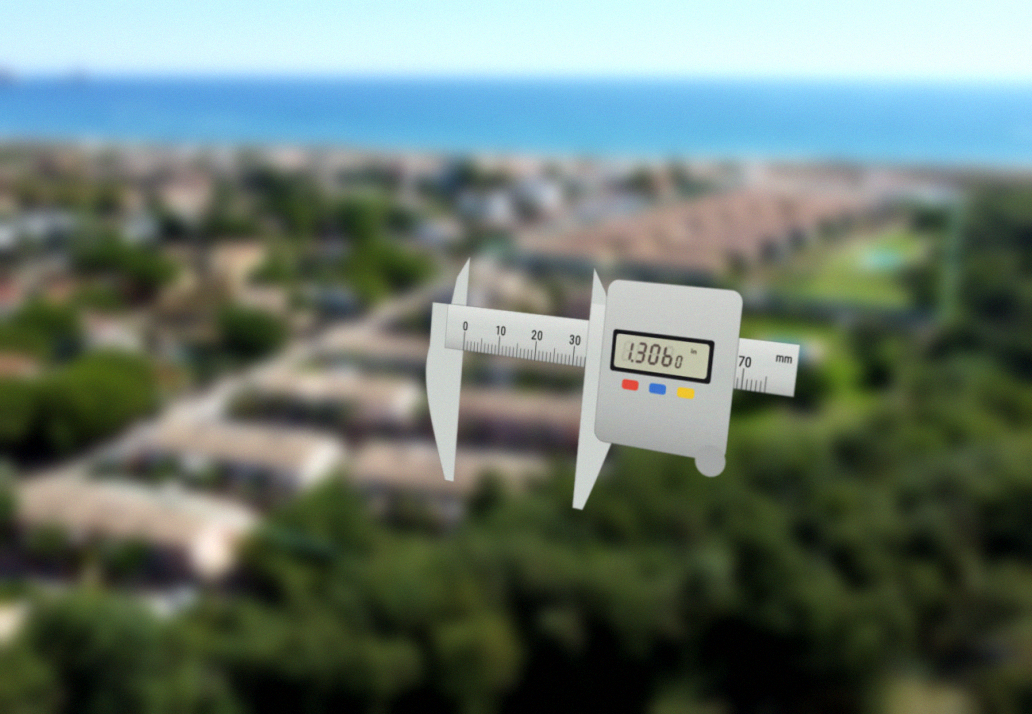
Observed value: {"value": 1.3060, "unit": "in"}
